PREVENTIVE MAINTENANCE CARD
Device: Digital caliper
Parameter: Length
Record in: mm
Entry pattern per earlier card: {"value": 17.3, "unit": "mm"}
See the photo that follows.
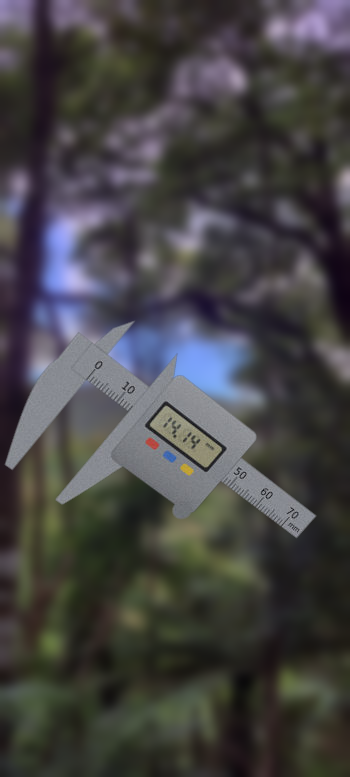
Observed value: {"value": 14.14, "unit": "mm"}
